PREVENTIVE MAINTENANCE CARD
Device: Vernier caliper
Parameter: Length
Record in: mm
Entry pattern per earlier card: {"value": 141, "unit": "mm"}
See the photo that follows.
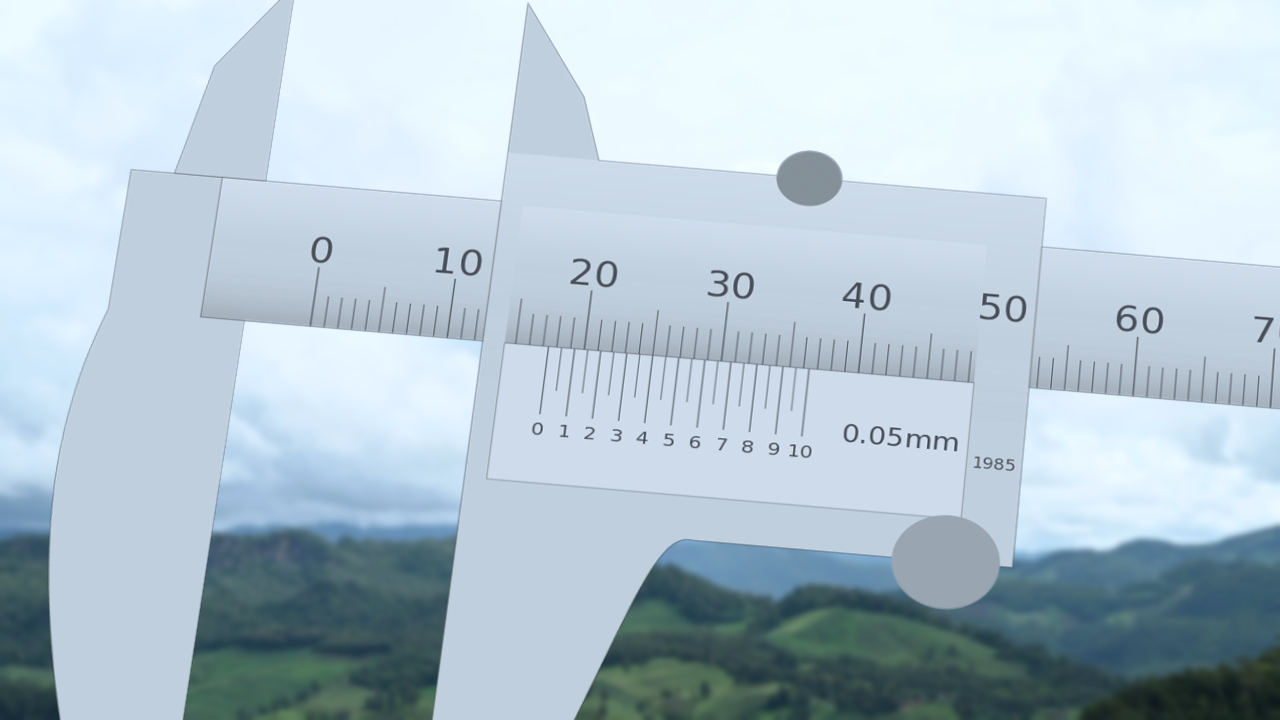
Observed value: {"value": 17.4, "unit": "mm"}
